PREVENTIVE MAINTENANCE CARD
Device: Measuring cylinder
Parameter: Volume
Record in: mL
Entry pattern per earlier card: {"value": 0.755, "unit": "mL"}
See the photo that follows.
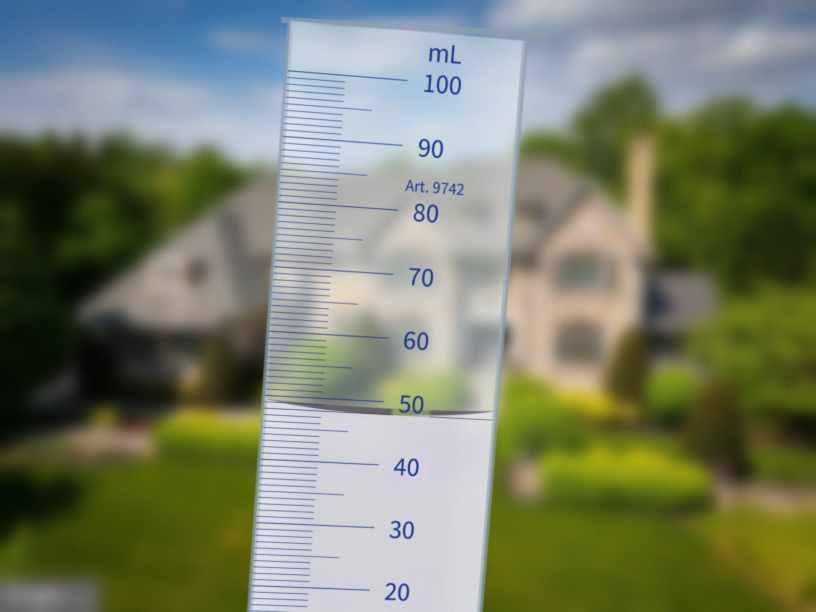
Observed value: {"value": 48, "unit": "mL"}
